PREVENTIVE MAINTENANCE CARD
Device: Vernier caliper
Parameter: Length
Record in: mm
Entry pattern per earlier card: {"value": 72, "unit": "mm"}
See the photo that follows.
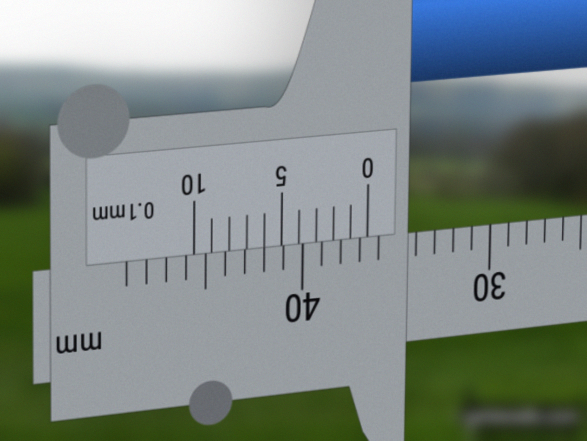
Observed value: {"value": 36.6, "unit": "mm"}
